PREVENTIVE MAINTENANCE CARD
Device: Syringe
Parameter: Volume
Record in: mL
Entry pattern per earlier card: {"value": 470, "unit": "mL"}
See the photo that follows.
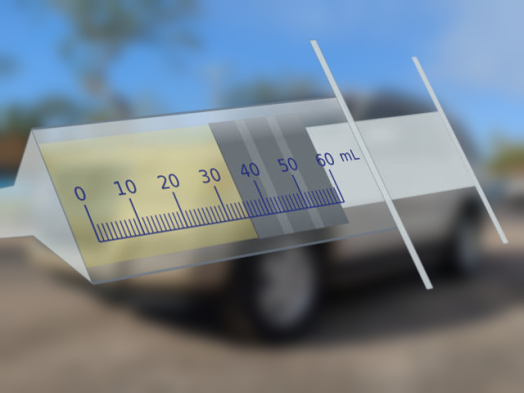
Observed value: {"value": 35, "unit": "mL"}
